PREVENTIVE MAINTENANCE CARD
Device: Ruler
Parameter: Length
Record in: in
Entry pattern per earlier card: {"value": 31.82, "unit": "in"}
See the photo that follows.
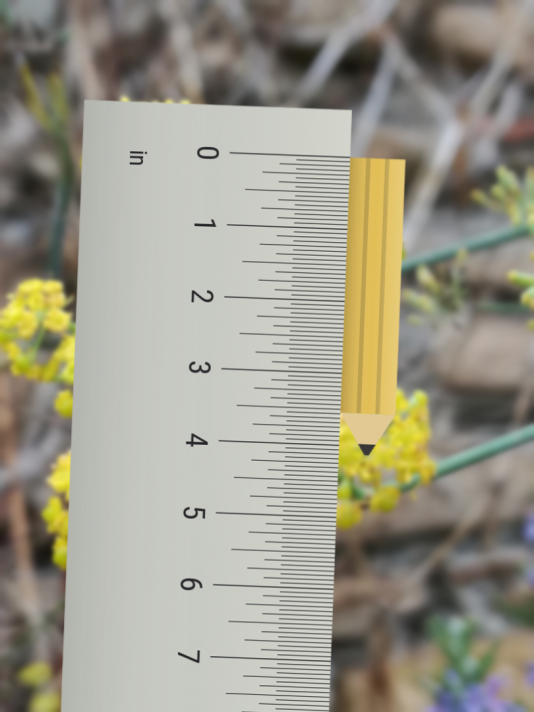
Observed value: {"value": 4.125, "unit": "in"}
